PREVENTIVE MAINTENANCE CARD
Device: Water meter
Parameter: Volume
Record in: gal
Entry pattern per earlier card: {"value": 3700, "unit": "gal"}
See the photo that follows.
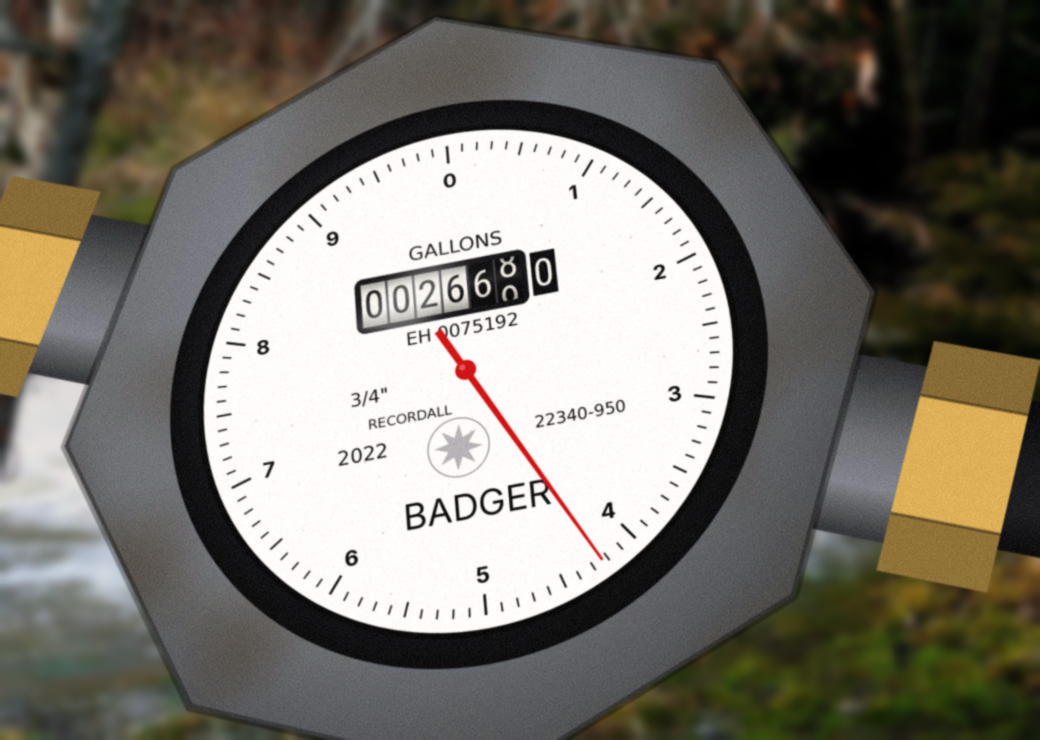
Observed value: {"value": 26684.2, "unit": "gal"}
